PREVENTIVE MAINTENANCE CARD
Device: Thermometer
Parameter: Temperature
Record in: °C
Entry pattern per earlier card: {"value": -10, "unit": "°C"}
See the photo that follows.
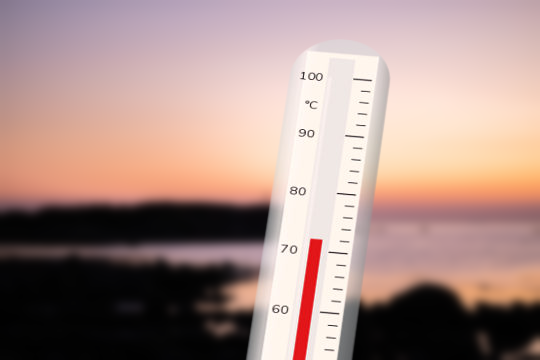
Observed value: {"value": 72, "unit": "°C"}
